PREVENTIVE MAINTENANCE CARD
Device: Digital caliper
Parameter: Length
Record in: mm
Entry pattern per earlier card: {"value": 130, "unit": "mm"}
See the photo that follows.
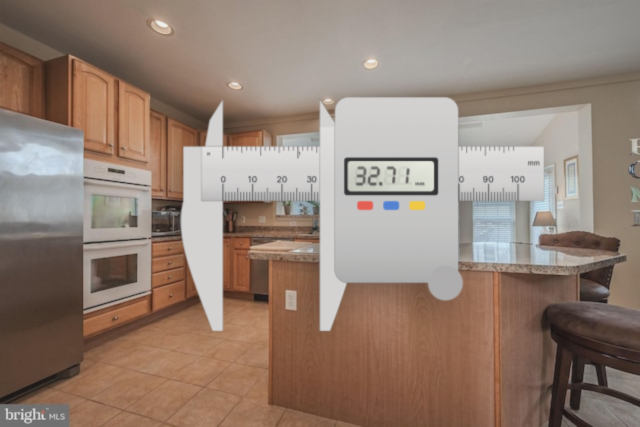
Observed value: {"value": 32.71, "unit": "mm"}
